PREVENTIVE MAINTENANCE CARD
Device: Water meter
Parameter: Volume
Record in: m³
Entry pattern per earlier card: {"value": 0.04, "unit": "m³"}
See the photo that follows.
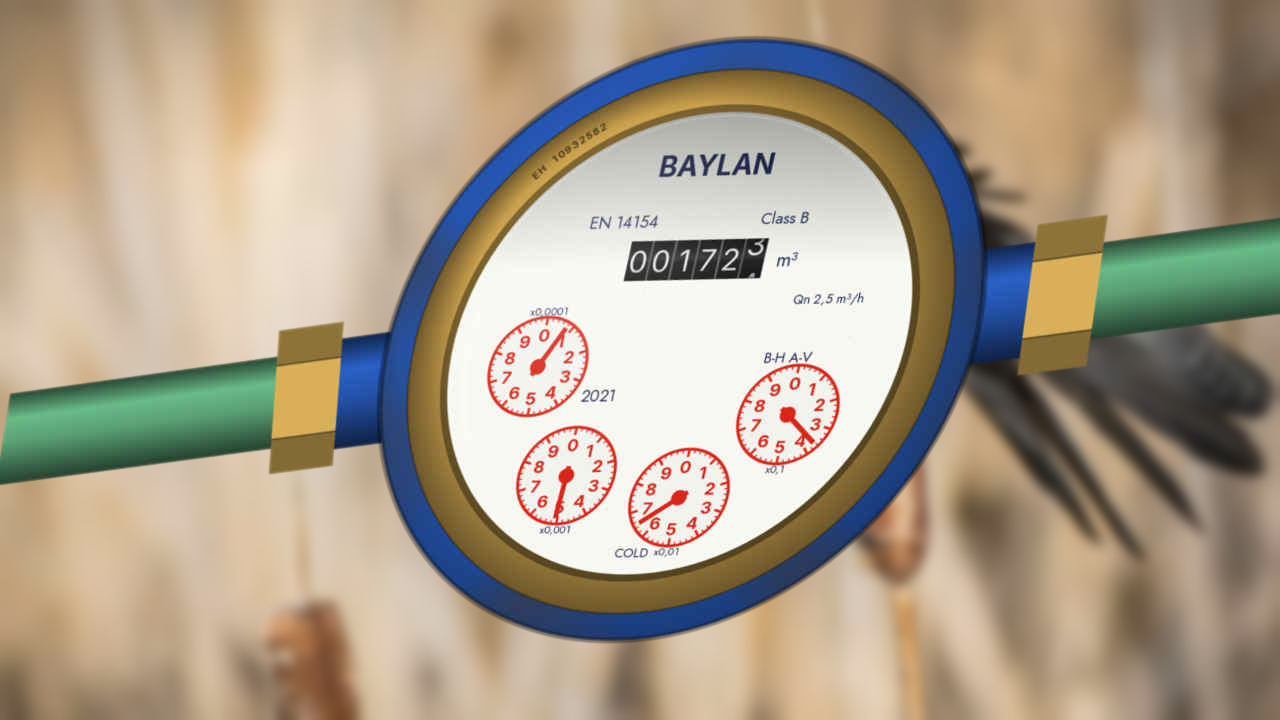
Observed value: {"value": 1723.3650, "unit": "m³"}
